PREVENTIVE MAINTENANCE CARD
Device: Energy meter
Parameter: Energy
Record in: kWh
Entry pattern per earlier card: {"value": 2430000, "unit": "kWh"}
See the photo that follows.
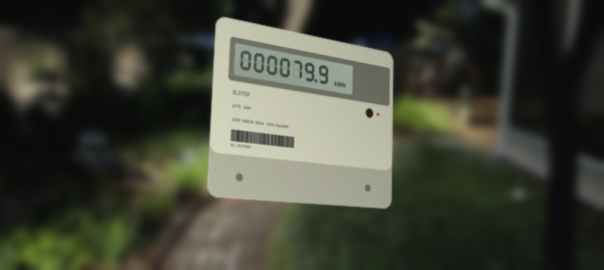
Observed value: {"value": 79.9, "unit": "kWh"}
